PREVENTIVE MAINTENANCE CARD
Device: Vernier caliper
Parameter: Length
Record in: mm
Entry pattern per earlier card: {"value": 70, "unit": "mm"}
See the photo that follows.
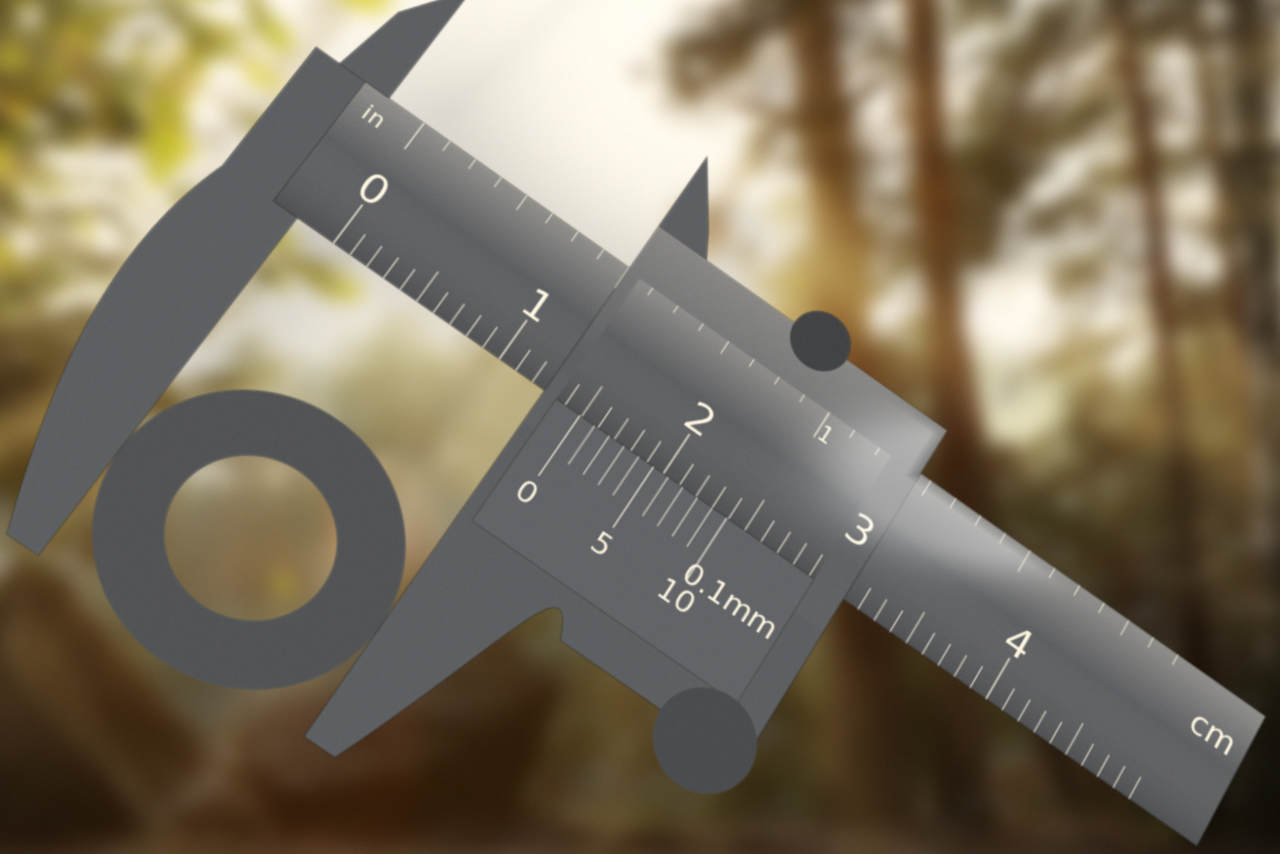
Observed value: {"value": 14.9, "unit": "mm"}
